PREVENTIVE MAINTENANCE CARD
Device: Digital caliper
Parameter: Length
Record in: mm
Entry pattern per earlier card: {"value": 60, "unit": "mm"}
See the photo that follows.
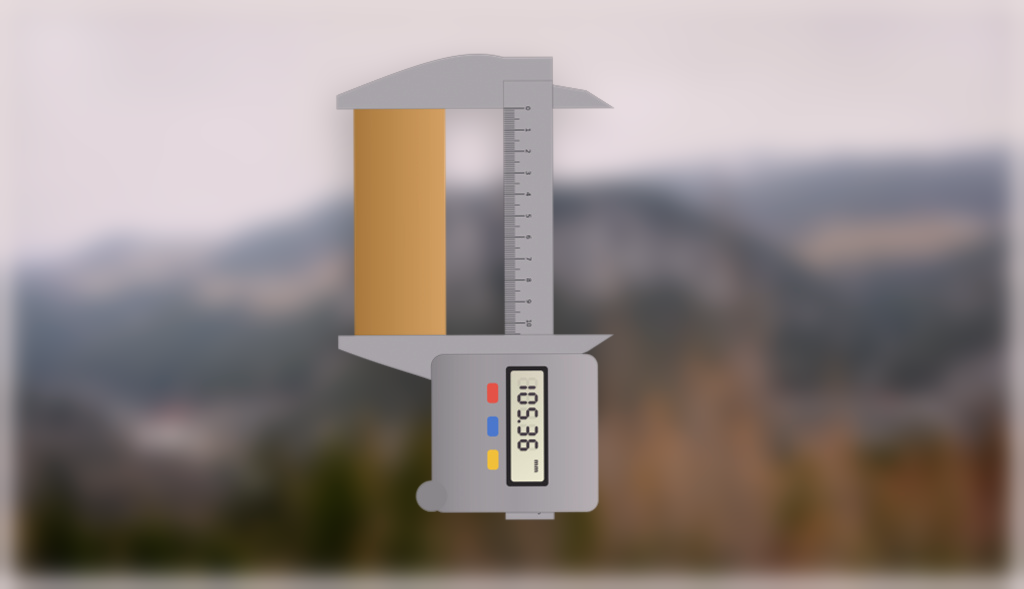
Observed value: {"value": 105.36, "unit": "mm"}
